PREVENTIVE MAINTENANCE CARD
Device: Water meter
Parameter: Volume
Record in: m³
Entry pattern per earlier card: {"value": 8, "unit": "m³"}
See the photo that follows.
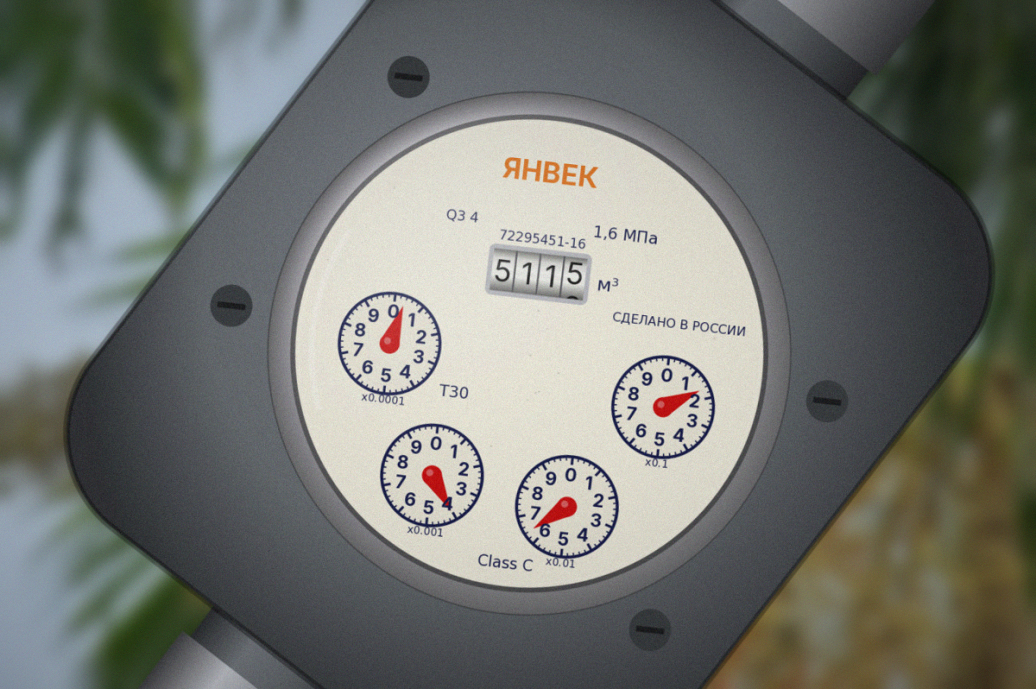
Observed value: {"value": 5115.1640, "unit": "m³"}
